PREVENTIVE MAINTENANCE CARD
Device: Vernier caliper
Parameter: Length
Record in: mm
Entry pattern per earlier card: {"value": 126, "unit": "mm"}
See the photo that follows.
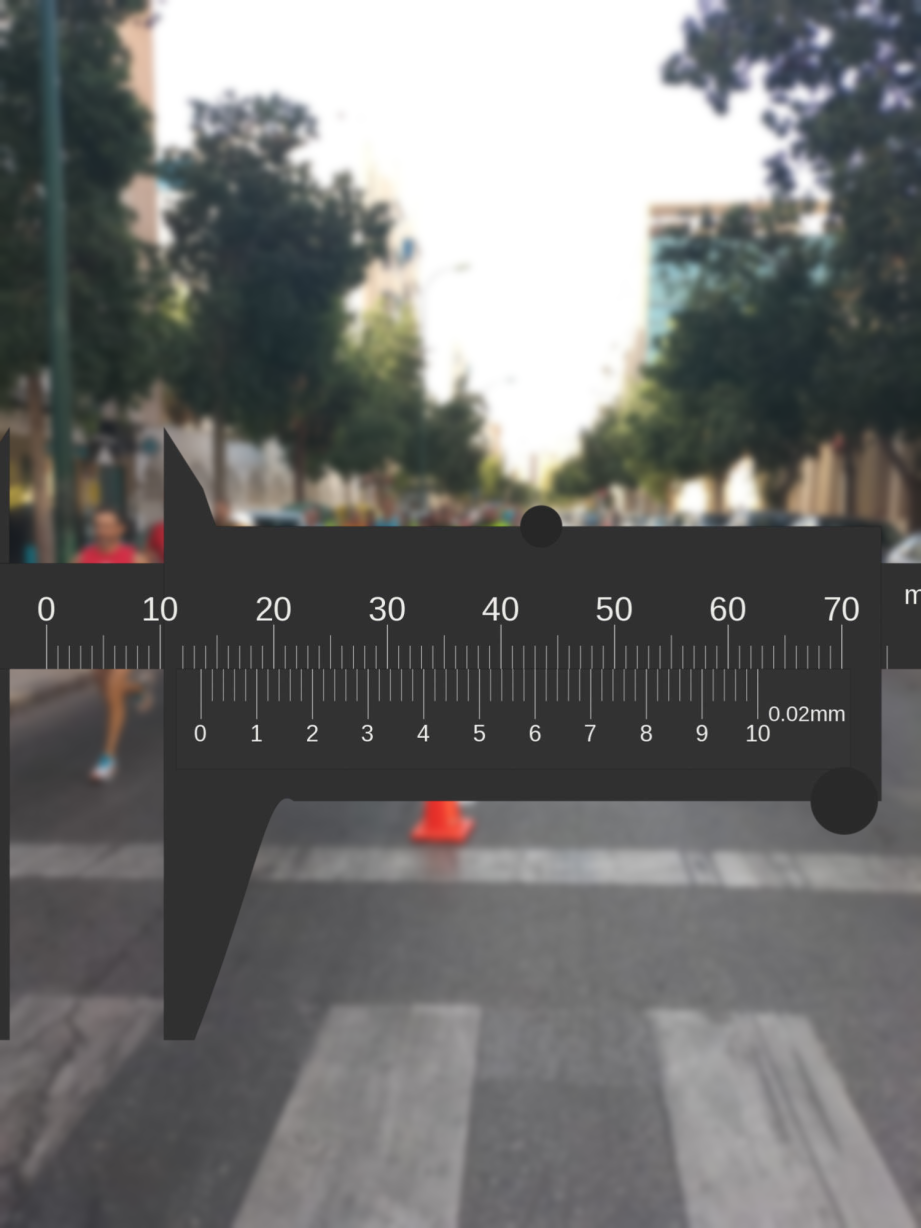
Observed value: {"value": 13.6, "unit": "mm"}
